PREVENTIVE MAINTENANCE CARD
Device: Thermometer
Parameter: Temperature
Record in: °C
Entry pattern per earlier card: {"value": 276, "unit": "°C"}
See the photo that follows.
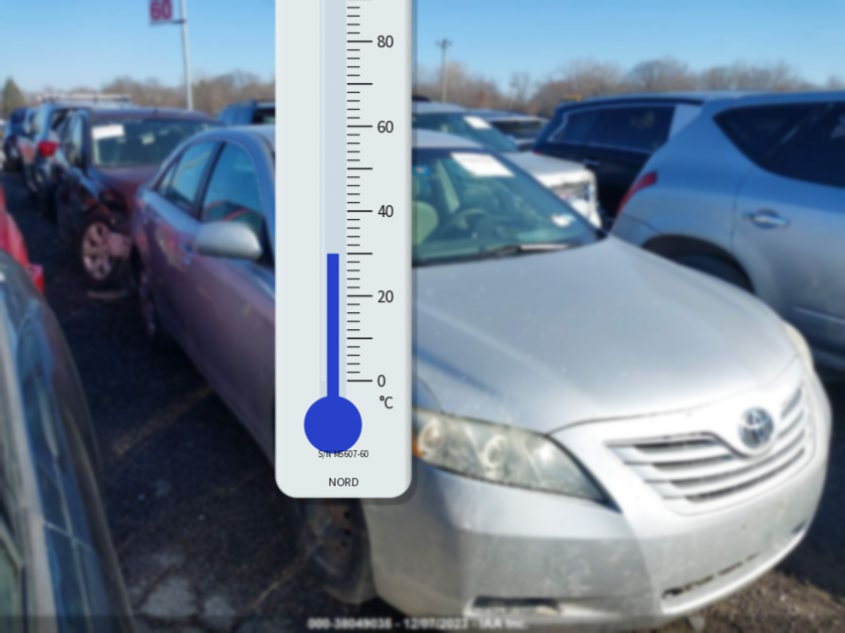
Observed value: {"value": 30, "unit": "°C"}
